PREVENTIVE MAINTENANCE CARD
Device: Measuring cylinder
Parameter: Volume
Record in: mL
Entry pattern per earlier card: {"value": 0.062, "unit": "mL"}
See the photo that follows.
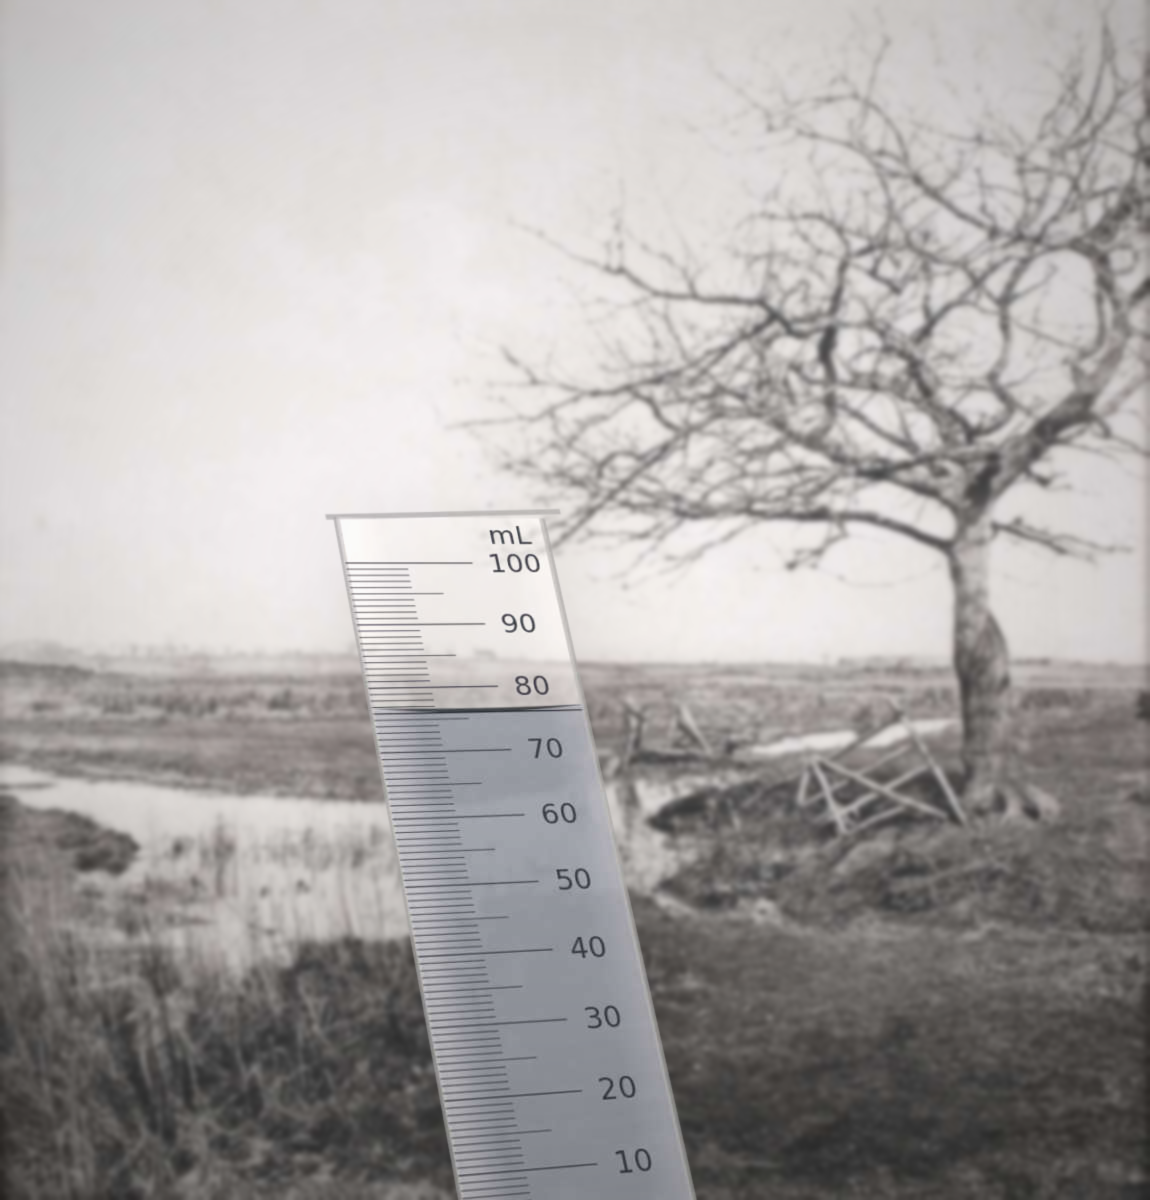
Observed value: {"value": 76, "unit": "mL"}
